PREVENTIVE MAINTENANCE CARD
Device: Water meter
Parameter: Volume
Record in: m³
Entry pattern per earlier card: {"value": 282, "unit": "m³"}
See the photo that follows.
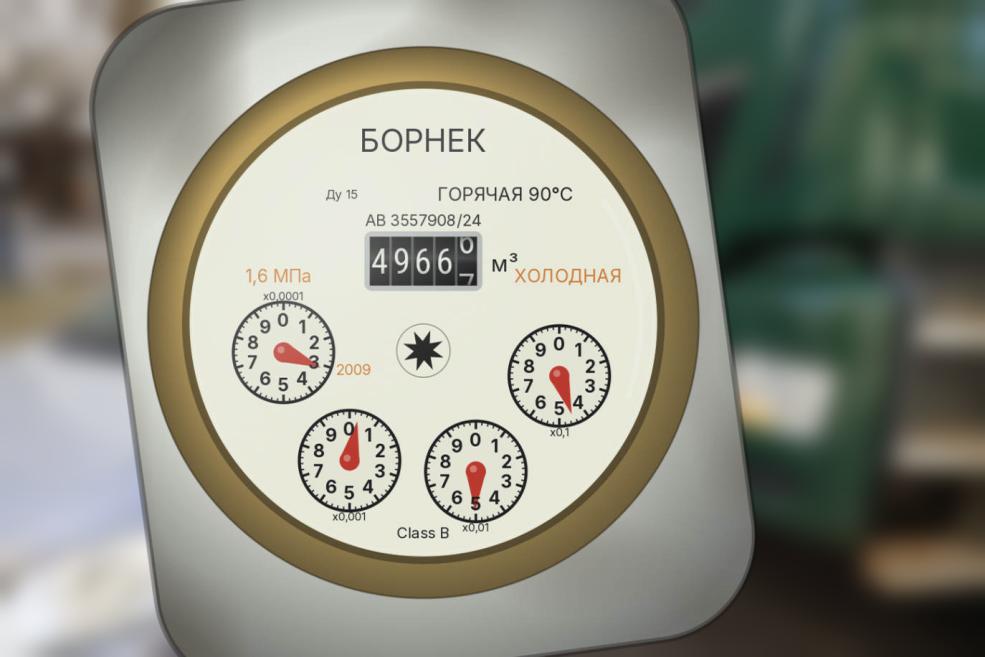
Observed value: {"value": 49666.4503, "unit": "m³"}
